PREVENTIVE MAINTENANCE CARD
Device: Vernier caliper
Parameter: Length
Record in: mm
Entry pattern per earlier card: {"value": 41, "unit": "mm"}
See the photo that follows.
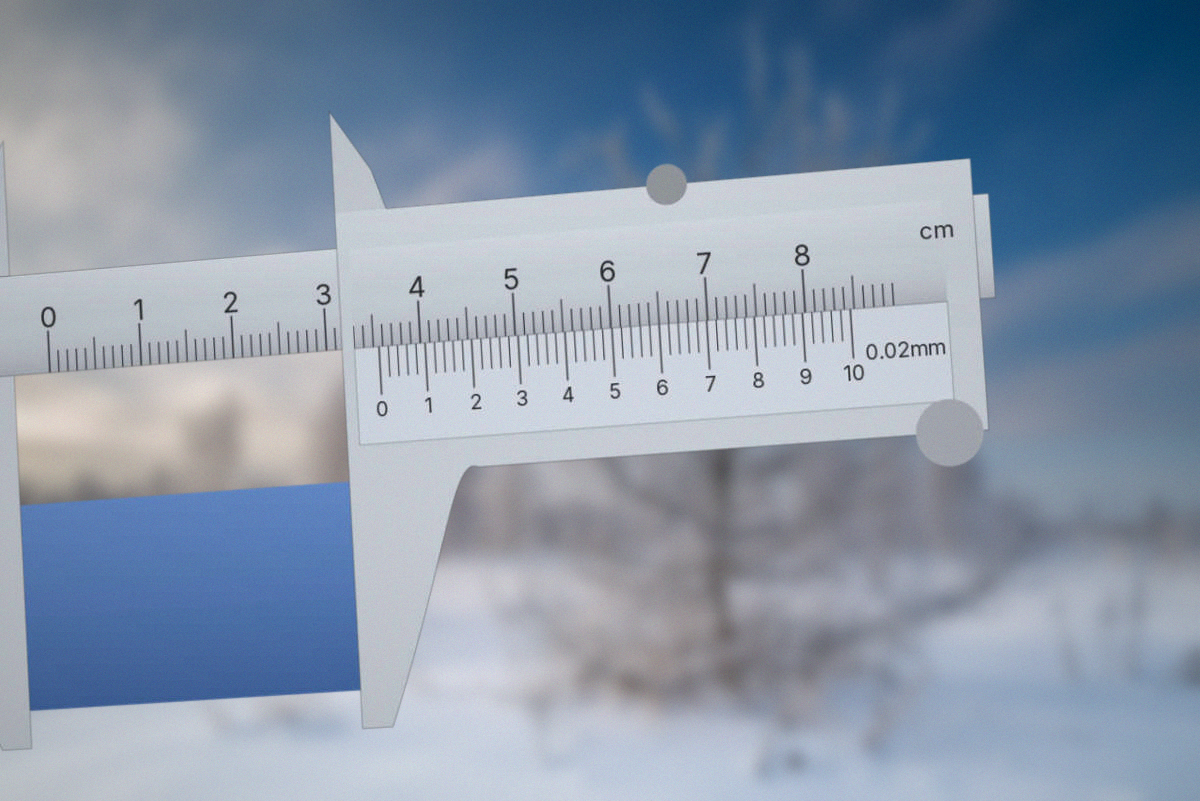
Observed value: {"value": 35.6, "unit": "mm"}
